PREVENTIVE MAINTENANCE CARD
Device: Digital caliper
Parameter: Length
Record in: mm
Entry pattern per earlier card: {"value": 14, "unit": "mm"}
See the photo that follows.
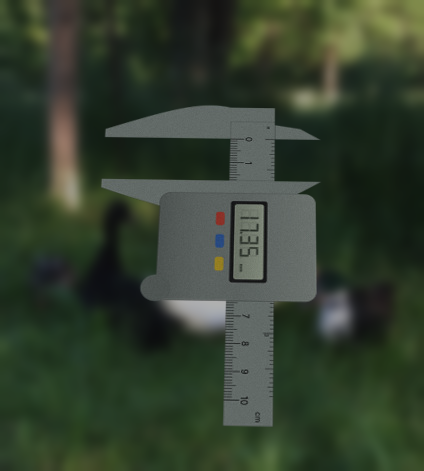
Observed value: {"value": 17.35, "unit": "mm"}
